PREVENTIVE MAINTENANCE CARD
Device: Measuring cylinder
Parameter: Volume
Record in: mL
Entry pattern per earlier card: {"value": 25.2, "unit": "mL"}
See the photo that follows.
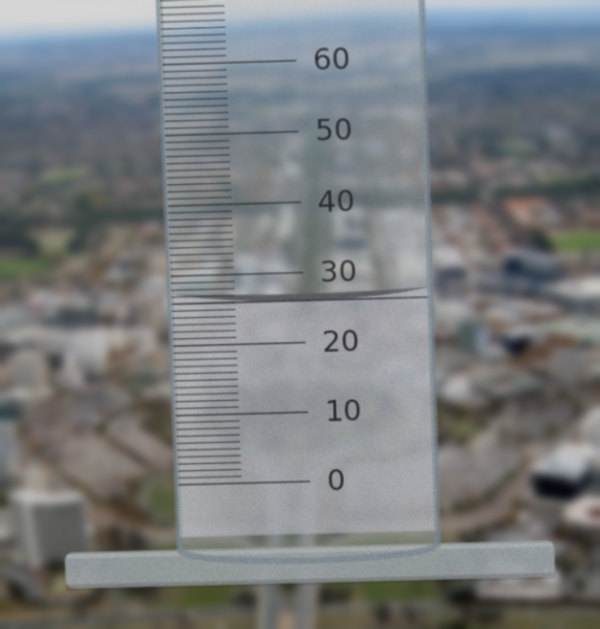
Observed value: {"value": 26, "unit": "mL"}
